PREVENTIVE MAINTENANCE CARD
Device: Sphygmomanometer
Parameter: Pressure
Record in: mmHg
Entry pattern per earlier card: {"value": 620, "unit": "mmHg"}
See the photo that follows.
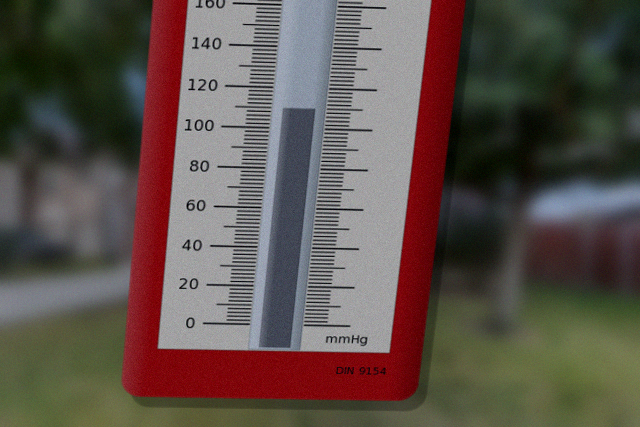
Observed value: {"value": 110, "unit": "mmHg"}
